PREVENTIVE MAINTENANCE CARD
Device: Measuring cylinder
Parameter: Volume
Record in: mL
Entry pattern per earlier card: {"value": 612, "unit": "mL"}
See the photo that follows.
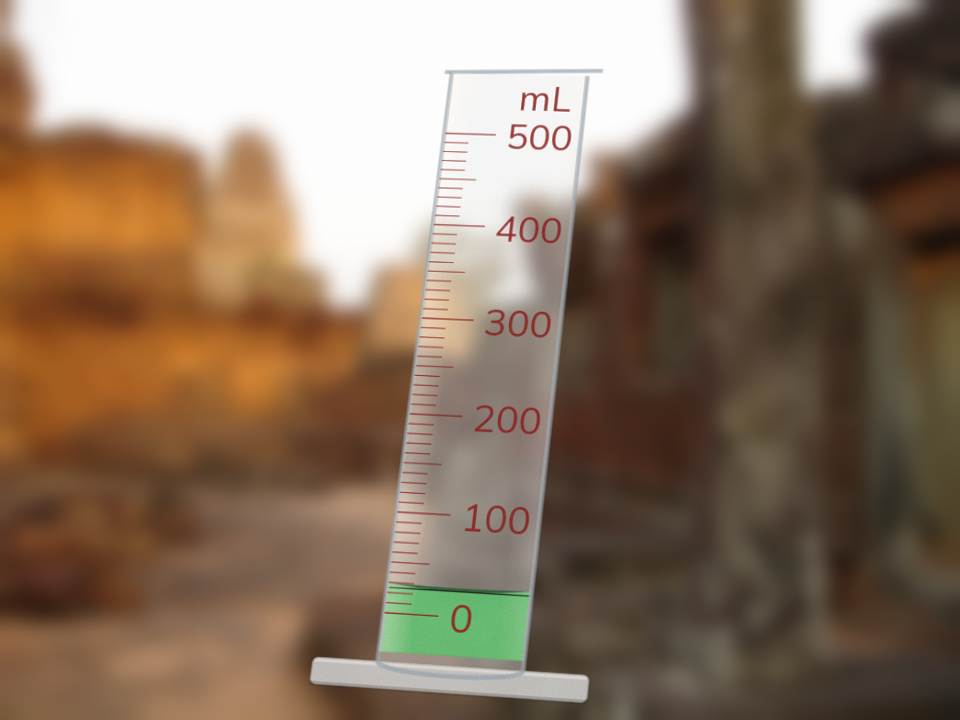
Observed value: {"value": 25, "unit": "mL"}
